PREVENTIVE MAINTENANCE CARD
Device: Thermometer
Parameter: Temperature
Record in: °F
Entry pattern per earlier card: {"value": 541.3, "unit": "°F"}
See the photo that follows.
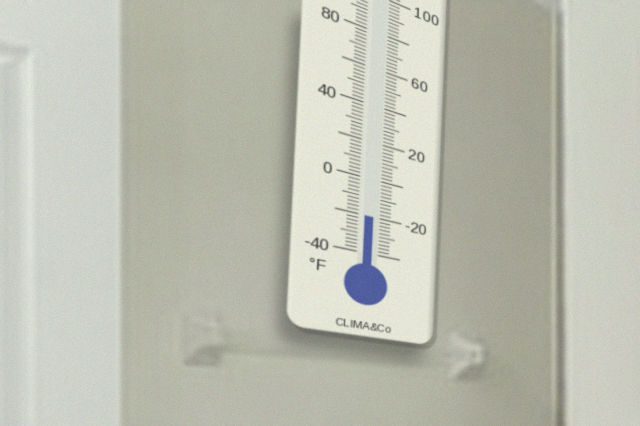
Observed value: {"value": -20, "unit": "°F"}
